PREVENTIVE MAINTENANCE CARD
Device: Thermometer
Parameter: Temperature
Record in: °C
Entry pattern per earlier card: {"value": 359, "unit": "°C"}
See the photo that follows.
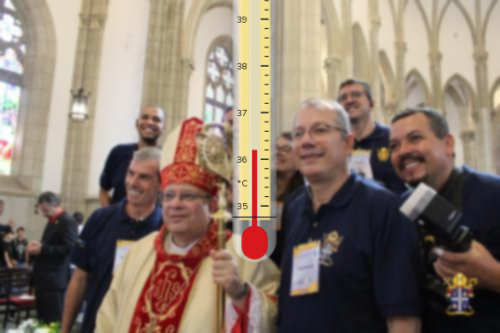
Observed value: {"value": 36.2, "unit": "°C"}
